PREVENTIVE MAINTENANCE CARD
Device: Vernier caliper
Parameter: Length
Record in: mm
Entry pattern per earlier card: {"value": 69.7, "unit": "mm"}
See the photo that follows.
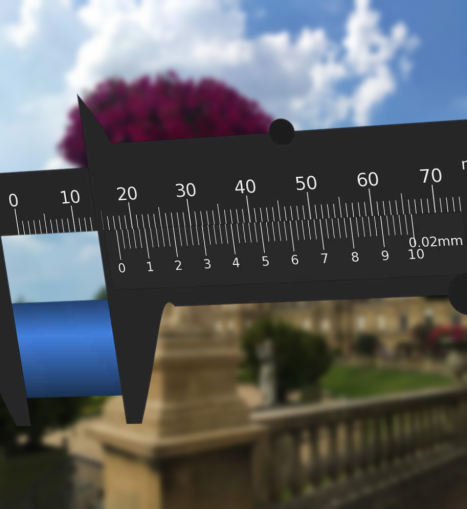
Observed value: {"value": 17.2, "unit": "mm"}
